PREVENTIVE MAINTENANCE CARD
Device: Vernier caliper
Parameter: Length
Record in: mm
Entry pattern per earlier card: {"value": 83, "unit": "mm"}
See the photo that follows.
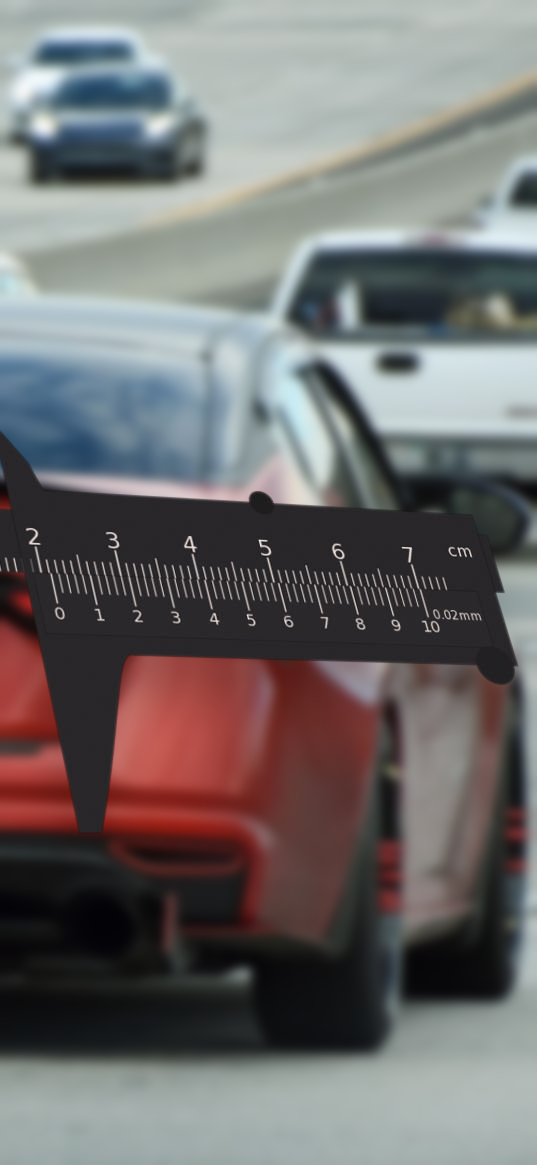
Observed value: {"value": 21.2, "unit": "mm"}
